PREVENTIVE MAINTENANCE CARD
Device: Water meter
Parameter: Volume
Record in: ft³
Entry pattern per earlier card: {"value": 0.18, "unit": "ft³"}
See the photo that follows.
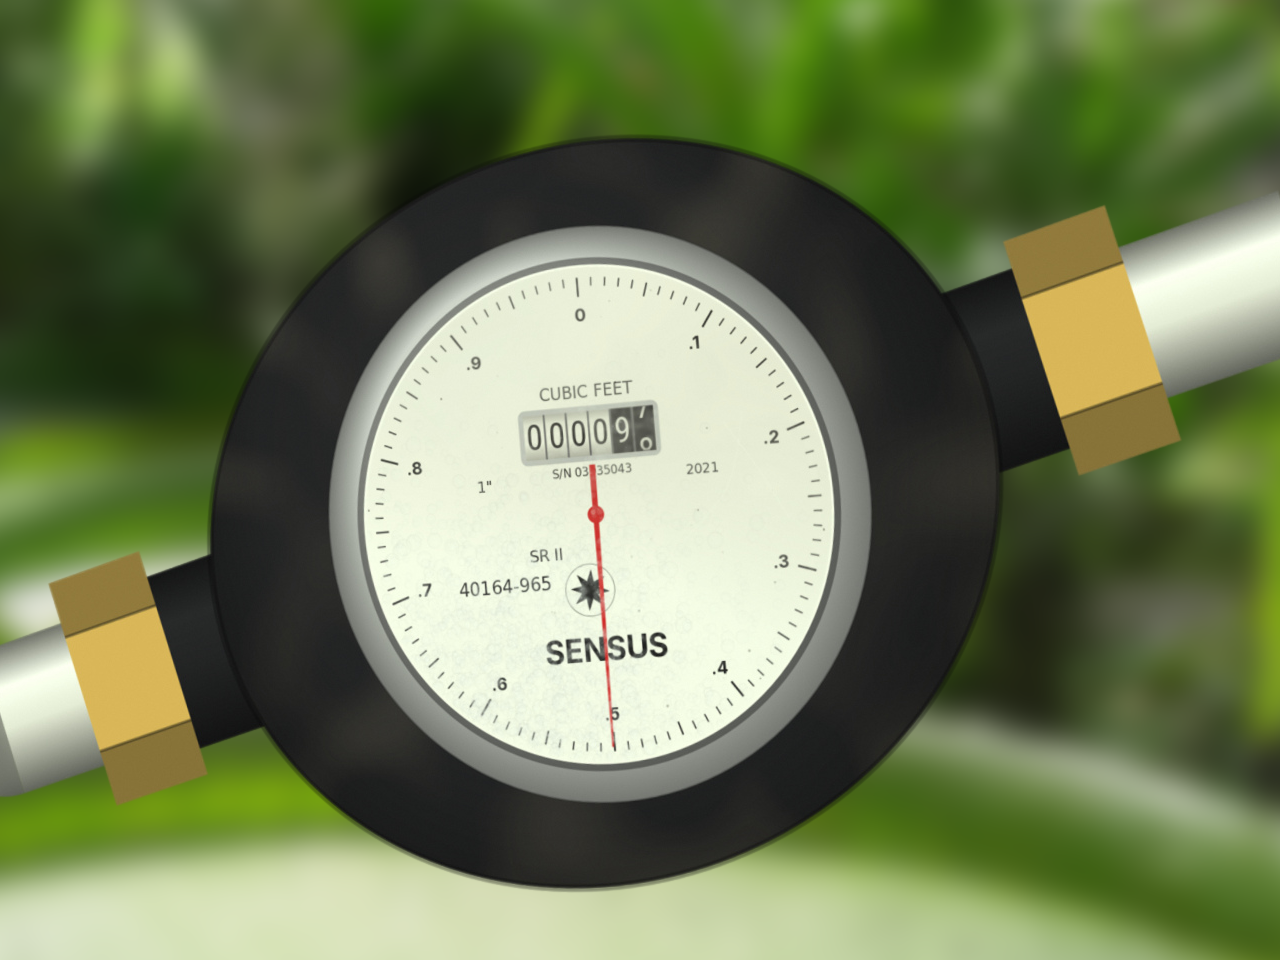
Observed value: {"value": 97.50, "unit": "ft³"}
